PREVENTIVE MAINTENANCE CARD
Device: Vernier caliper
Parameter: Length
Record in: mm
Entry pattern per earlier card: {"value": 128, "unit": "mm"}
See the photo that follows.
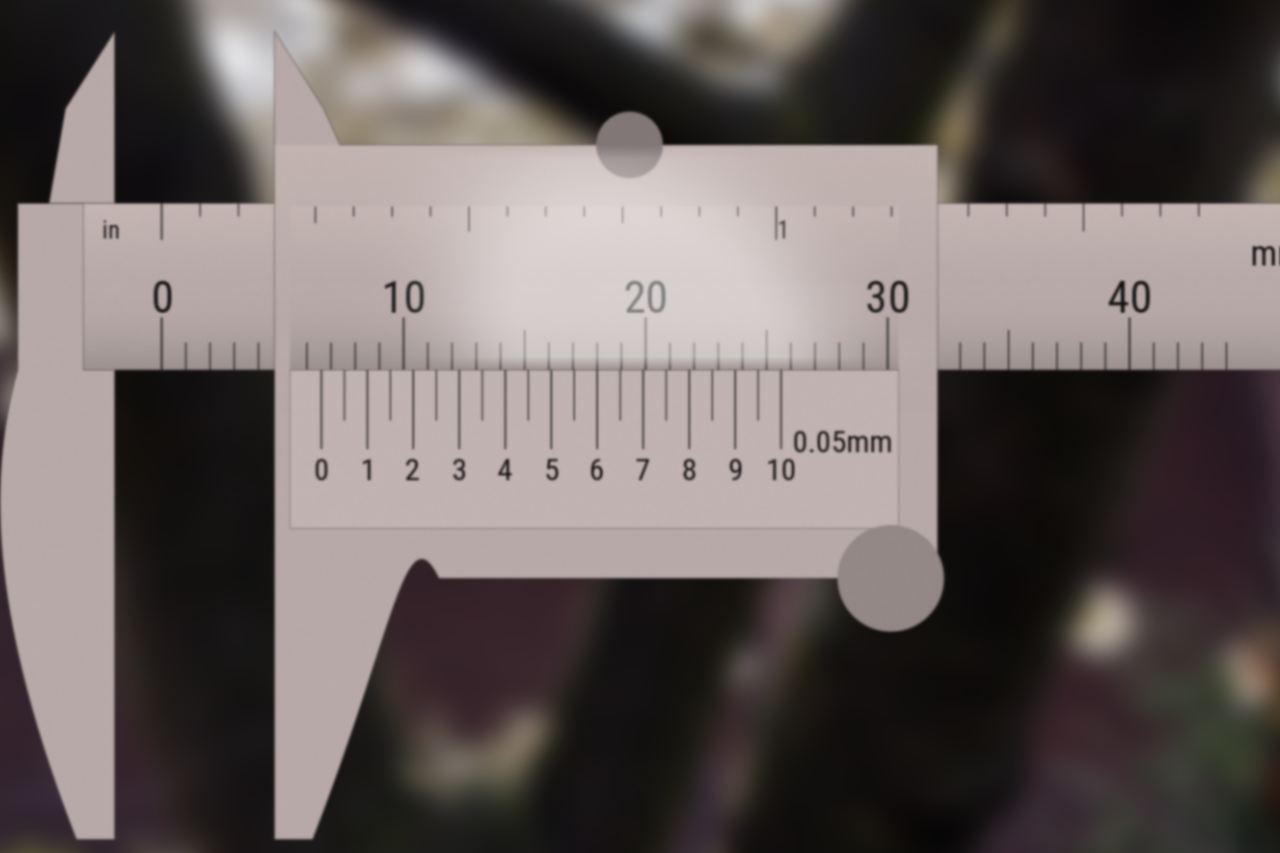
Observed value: {"value": 6.6, "unit": "mm"}
